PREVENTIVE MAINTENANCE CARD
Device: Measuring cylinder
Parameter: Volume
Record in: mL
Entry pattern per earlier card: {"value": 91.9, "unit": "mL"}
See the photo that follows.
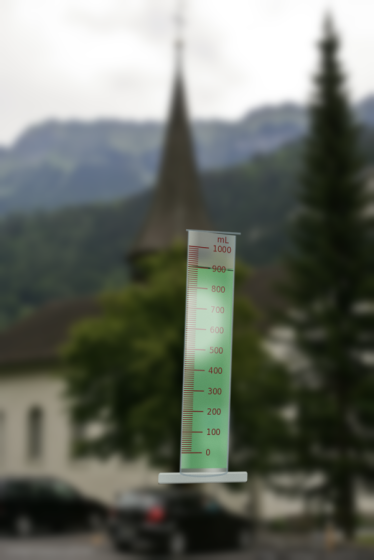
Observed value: {"value": 900, "unit": "mL"}
